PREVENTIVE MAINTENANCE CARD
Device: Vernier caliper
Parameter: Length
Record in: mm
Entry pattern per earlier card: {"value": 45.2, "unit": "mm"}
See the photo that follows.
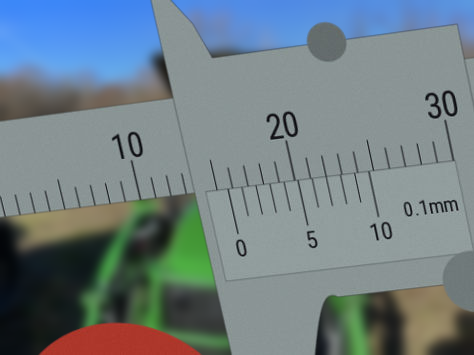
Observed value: {"value": 15.7, "unit": "mm"}
